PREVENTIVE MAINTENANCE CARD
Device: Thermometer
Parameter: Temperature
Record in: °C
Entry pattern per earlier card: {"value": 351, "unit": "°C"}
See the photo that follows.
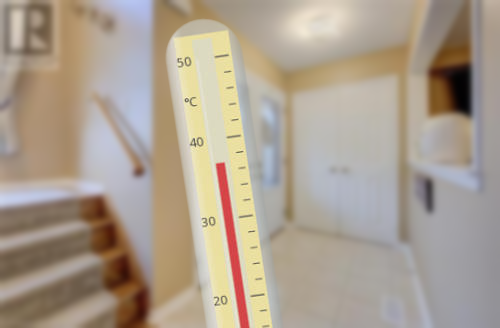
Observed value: {"value": 37, "unit": "°C"}
